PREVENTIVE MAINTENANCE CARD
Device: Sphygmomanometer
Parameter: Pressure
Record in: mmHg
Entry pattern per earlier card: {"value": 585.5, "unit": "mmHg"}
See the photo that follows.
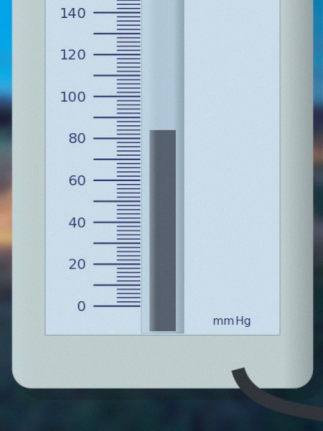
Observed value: {"value": 84, "unit": "mmHg"}
